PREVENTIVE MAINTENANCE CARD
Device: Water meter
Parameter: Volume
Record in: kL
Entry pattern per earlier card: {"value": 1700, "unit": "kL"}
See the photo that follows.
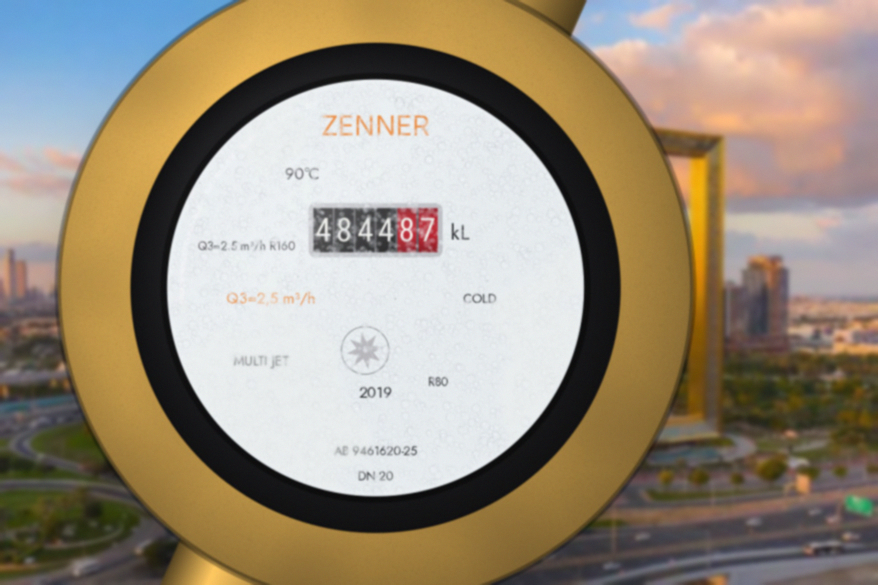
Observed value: {"value": 4844.87, "unit": "kL"}
